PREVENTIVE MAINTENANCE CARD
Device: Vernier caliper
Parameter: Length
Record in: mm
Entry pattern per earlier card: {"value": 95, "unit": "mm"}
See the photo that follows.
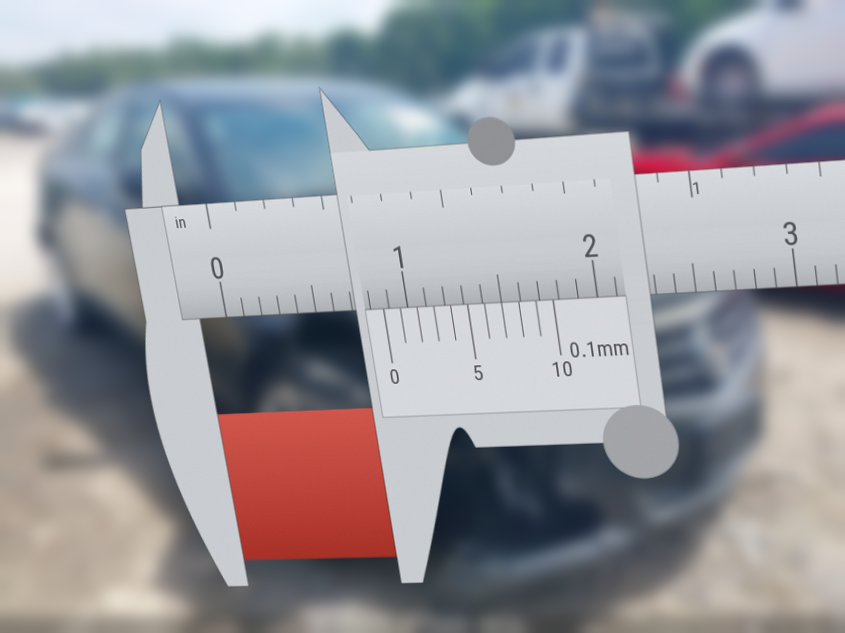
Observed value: {"value": 8.7, "unit": "mm"}
